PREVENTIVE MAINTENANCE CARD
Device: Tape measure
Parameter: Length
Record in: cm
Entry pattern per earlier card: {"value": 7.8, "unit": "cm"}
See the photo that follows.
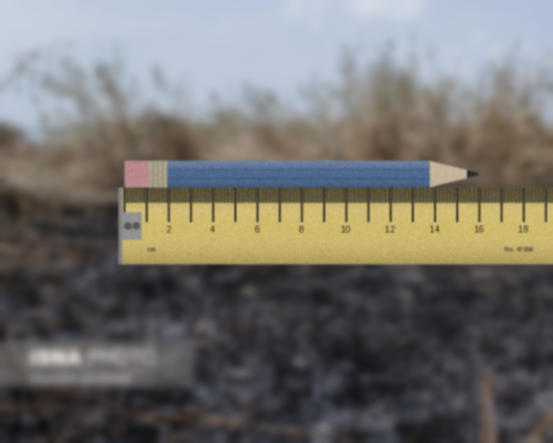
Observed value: {"value": 16, "unit": "cm"}
